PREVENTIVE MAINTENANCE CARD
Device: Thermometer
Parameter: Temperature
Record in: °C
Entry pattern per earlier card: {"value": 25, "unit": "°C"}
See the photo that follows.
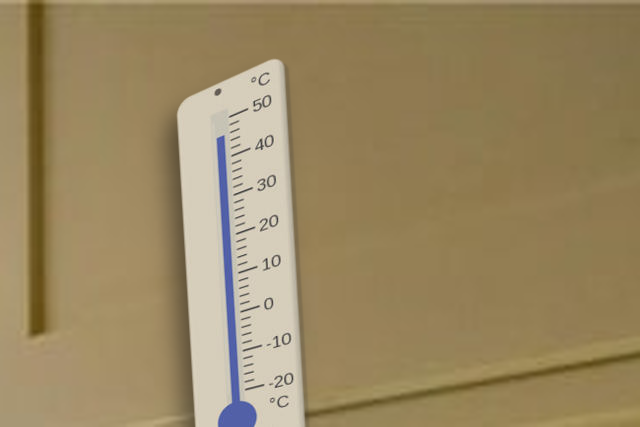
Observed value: {"value": 46, "unit": "°C"}
